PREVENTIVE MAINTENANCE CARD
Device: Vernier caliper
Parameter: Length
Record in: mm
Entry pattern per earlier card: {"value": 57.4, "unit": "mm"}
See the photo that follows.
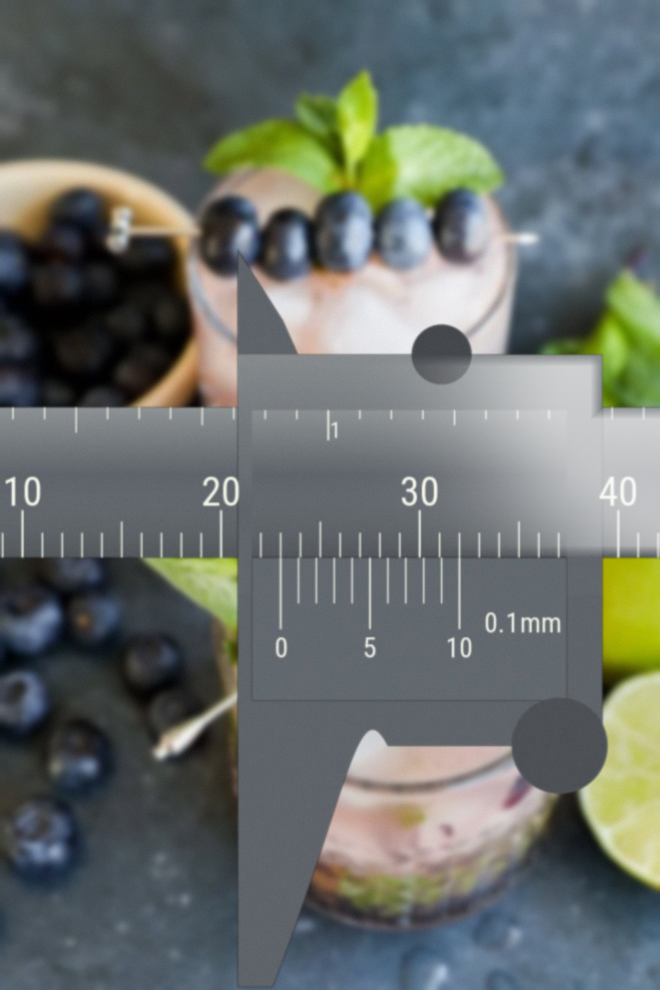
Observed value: {"value": 23.0, "unit": "mm"}
